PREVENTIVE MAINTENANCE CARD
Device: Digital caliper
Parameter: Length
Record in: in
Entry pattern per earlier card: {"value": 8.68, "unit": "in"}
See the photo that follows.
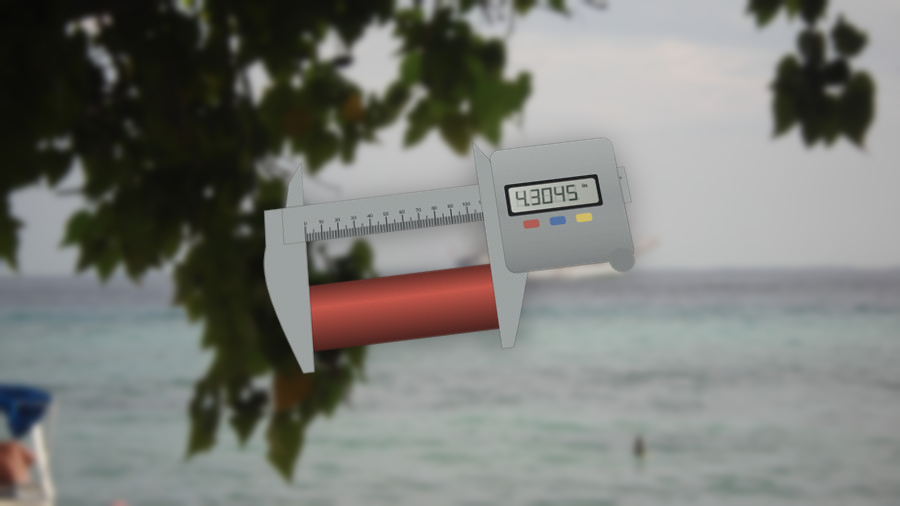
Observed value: {"value": 4.3045, "unit": "in"}
